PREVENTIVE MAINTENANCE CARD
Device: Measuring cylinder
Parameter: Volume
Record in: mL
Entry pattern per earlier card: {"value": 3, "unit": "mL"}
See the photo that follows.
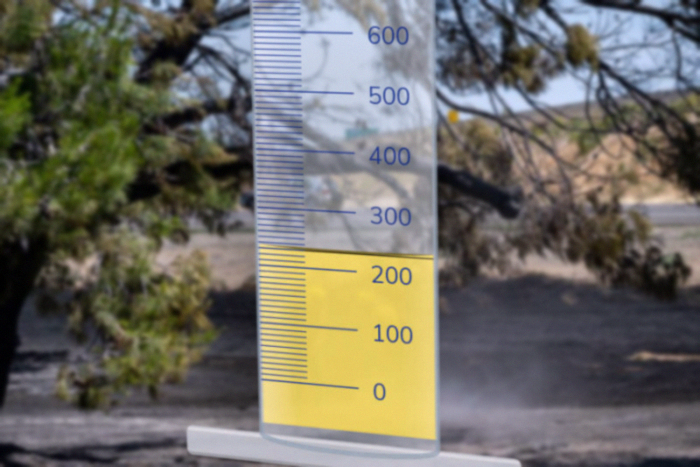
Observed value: {"value": 230, "unit": "mL"}
